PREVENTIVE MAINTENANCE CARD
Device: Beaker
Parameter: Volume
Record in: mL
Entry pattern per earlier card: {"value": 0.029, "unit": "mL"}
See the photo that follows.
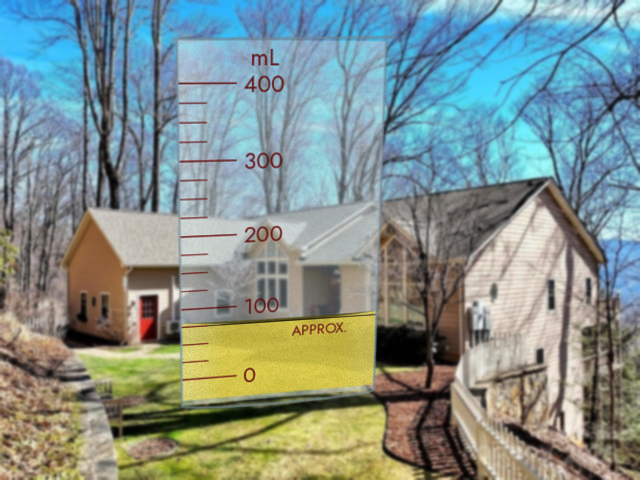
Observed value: {"value": 75, "unit": "mL"}
